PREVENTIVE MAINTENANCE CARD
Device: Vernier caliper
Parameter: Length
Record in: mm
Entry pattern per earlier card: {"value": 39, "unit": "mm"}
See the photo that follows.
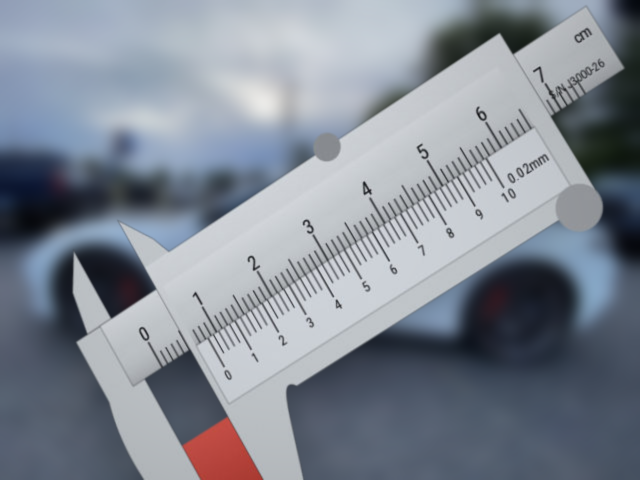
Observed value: {"value": 8.4, "unit": "mm"}
